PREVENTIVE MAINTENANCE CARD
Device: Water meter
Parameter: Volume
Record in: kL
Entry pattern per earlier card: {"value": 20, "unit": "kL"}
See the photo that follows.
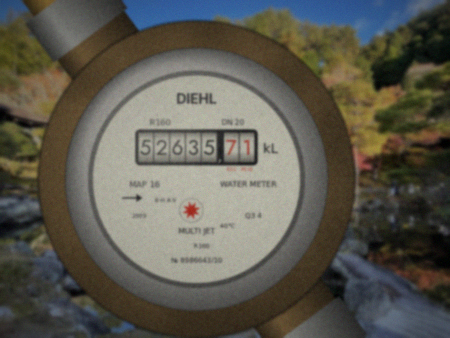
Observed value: {"value": 52635.71, "unit": "kL"}
